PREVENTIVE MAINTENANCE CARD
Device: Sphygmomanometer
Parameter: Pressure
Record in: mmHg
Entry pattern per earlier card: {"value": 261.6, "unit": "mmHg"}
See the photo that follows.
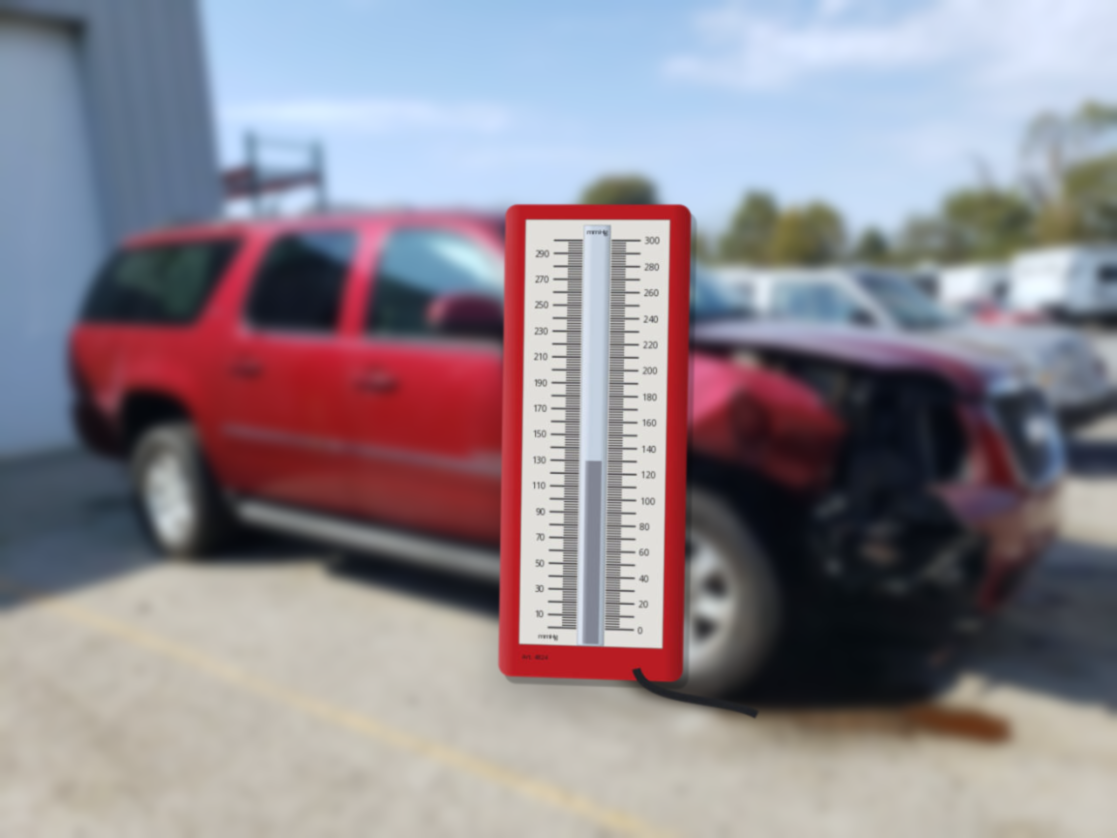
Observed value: {"value": 130, "unit": "mmHg"}
